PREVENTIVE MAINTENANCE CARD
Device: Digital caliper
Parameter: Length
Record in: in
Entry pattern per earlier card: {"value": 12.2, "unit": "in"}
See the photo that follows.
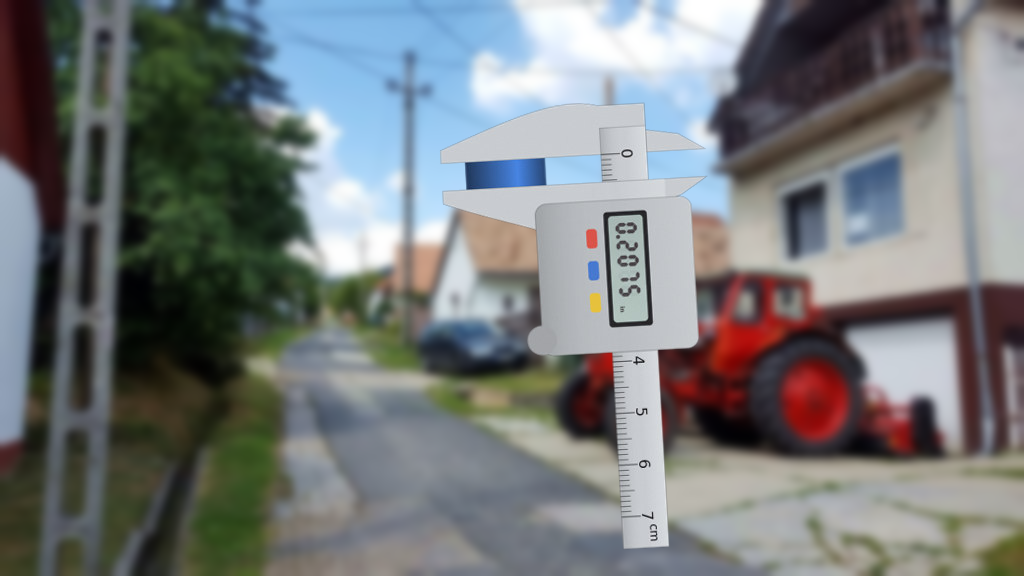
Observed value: {"value": 0.2075, "unit": "in"}
